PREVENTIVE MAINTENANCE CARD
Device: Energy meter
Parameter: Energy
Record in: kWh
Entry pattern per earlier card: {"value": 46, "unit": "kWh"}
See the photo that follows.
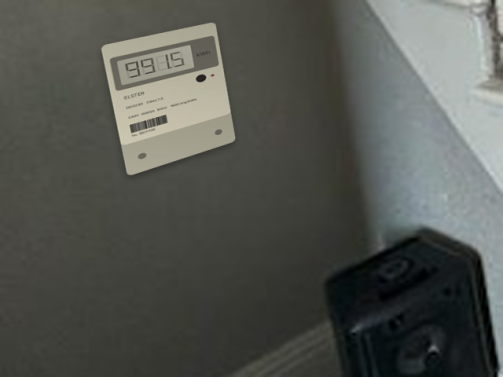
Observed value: {"value": 991.5, "unit": "kWh"}
